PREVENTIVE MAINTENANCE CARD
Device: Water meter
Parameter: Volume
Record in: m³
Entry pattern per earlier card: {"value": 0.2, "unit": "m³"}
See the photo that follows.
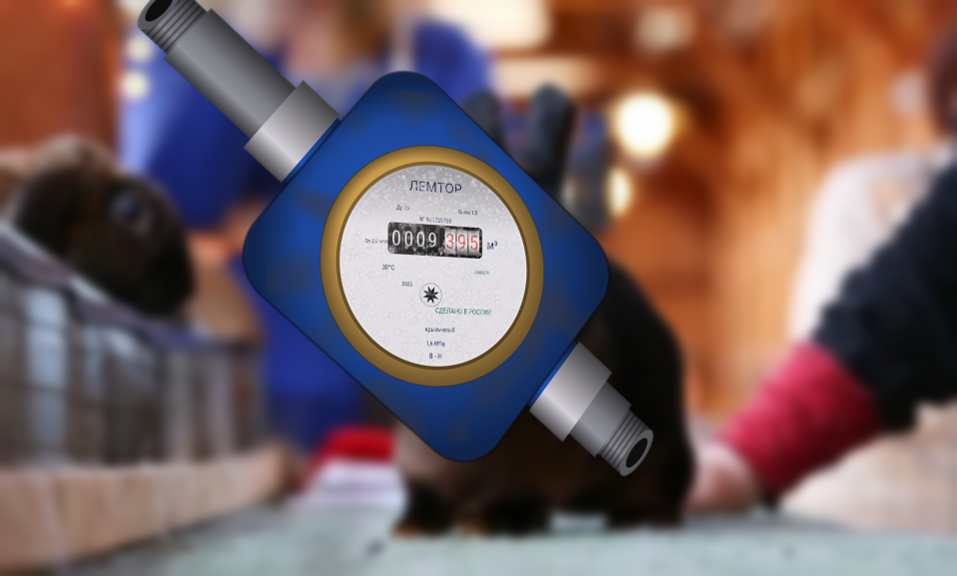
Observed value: {"value": 9.395, "unit": "m³"}
